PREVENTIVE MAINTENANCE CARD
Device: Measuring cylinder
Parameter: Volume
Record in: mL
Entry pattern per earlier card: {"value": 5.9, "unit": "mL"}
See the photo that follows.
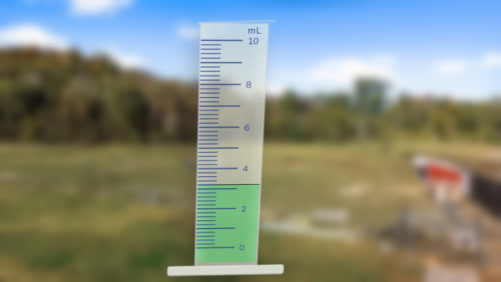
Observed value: {"value": 3.2, "unit": "mL"}
